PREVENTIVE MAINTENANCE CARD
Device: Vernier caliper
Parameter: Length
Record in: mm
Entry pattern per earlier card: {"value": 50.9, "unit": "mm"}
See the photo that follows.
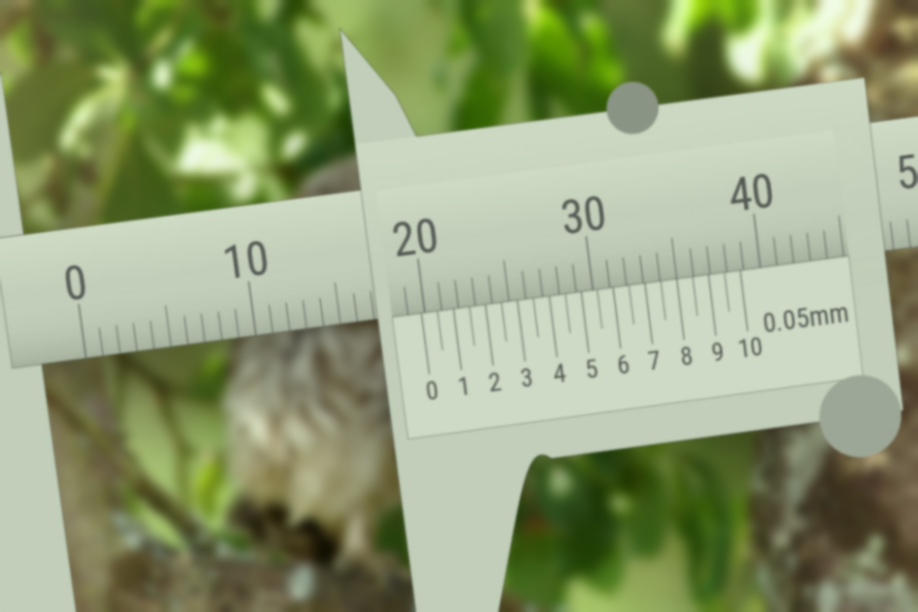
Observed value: {"value": 19.8, "unit": "mm"}
